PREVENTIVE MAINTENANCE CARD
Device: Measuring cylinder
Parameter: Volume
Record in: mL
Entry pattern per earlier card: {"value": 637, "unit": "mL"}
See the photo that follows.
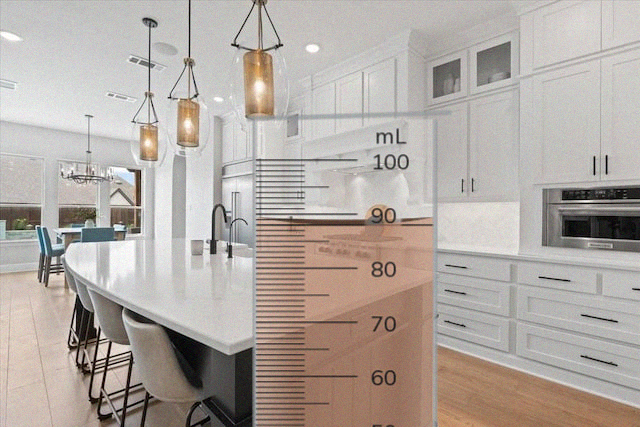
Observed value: {"value": 88, "unit": "mL"}
